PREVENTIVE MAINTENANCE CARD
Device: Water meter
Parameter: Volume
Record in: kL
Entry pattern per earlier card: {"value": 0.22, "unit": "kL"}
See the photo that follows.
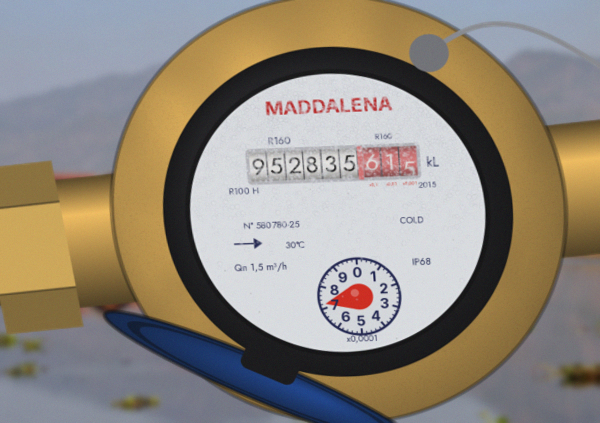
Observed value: {"value": 952835.6147, "unit": "kL"}
